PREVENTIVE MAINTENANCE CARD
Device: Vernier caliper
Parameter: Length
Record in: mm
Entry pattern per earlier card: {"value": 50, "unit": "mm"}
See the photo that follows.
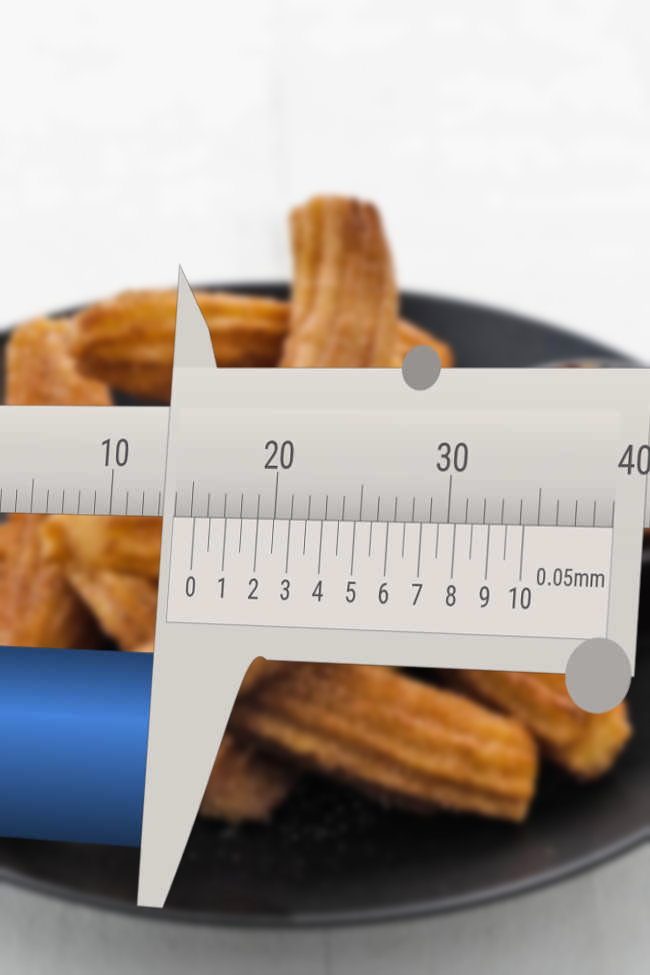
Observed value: {"value": 15.2, "unit": "mm"}
